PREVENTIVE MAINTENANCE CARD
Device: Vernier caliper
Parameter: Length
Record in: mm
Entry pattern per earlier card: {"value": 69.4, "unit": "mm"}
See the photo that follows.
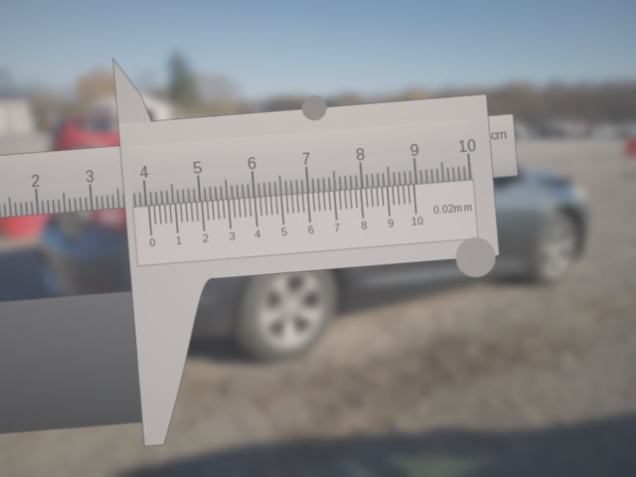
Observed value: {"value": 40.5, "unit": "mm"}
